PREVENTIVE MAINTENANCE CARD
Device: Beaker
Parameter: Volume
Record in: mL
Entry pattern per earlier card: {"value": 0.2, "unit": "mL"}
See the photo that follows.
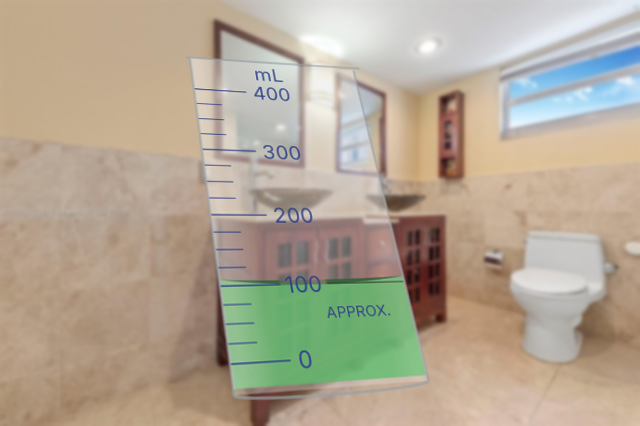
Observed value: {"value": 100, "unit": "mL"}
